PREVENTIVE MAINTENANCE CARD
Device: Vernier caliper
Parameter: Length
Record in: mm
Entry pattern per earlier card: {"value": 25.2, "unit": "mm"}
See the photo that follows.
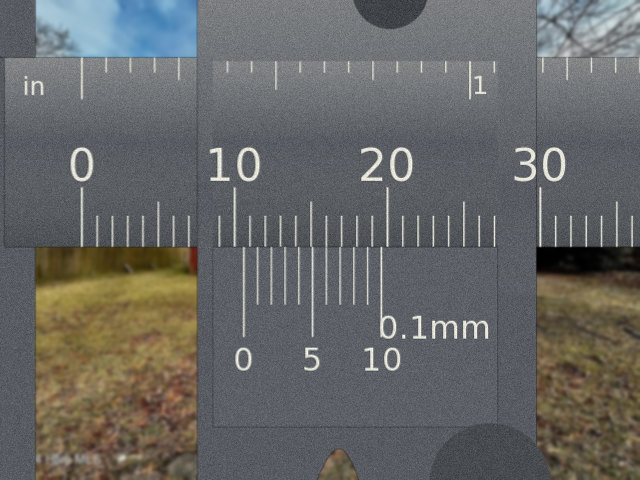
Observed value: {"value": 10.6, "unit": "mm"}
